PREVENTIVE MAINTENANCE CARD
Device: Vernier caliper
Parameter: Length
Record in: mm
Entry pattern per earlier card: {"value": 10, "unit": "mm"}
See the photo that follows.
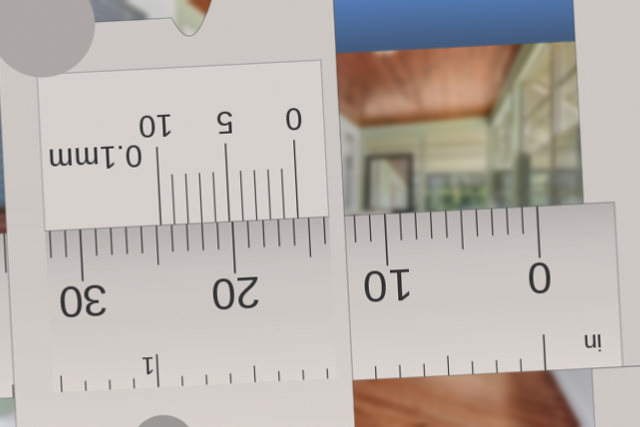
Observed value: {"value": 15.7, "unit": "mm"}
